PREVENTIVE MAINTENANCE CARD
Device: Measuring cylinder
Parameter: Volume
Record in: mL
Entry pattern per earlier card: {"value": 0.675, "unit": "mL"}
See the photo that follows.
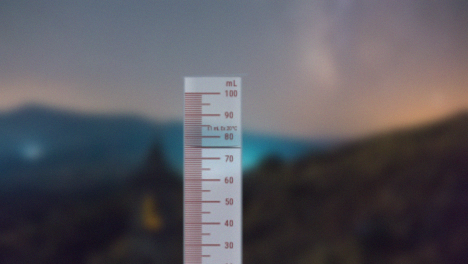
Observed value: {"value": 75, "unit": "mL"}
